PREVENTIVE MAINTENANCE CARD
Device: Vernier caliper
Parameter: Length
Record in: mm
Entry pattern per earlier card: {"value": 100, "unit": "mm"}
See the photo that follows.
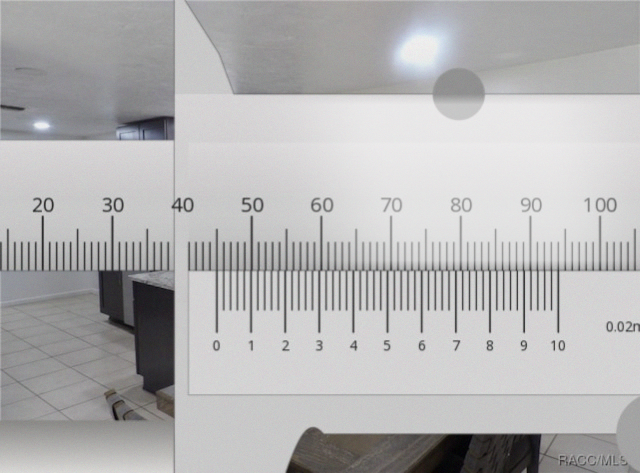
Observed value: {"value": 45.0, "unit": "mm"}
